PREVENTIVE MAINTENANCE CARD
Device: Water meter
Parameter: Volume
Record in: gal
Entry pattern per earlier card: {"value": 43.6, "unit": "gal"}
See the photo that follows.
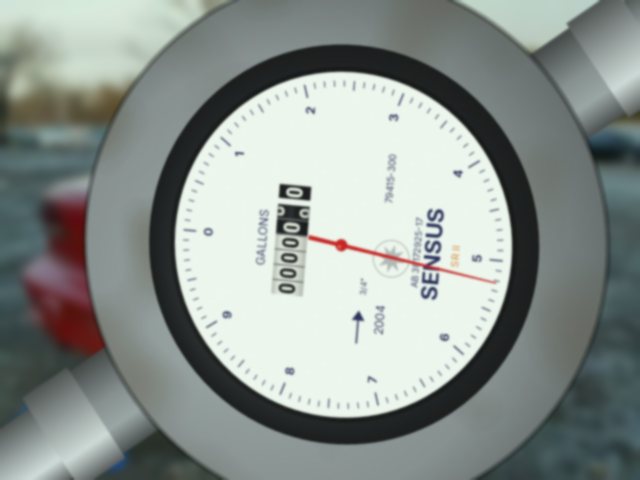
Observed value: {"value": 85.2, "unit": "gal"}
